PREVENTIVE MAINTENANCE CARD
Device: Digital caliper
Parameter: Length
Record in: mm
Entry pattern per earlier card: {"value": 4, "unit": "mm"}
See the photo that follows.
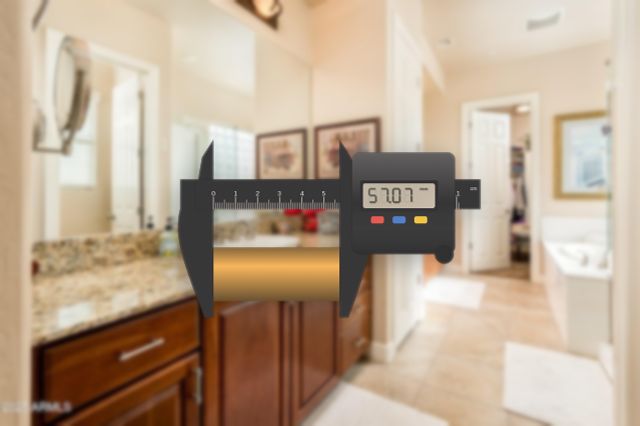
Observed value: {"value": 57.07, "unit": "mm"}
